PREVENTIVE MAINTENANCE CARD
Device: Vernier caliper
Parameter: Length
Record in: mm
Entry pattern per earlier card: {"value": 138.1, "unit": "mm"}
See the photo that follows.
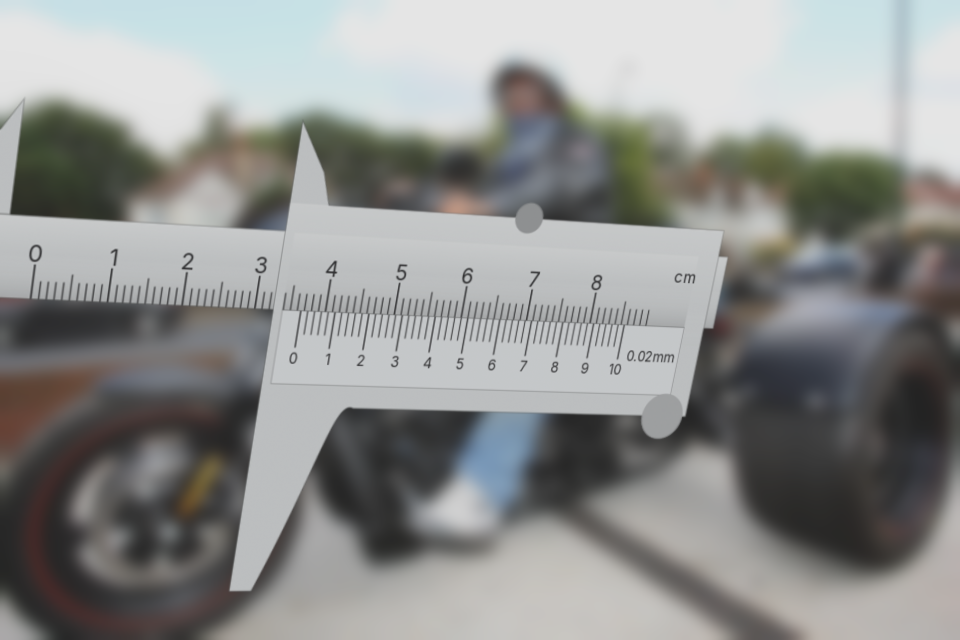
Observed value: {"value": 36.5, "unit": "mm"}
